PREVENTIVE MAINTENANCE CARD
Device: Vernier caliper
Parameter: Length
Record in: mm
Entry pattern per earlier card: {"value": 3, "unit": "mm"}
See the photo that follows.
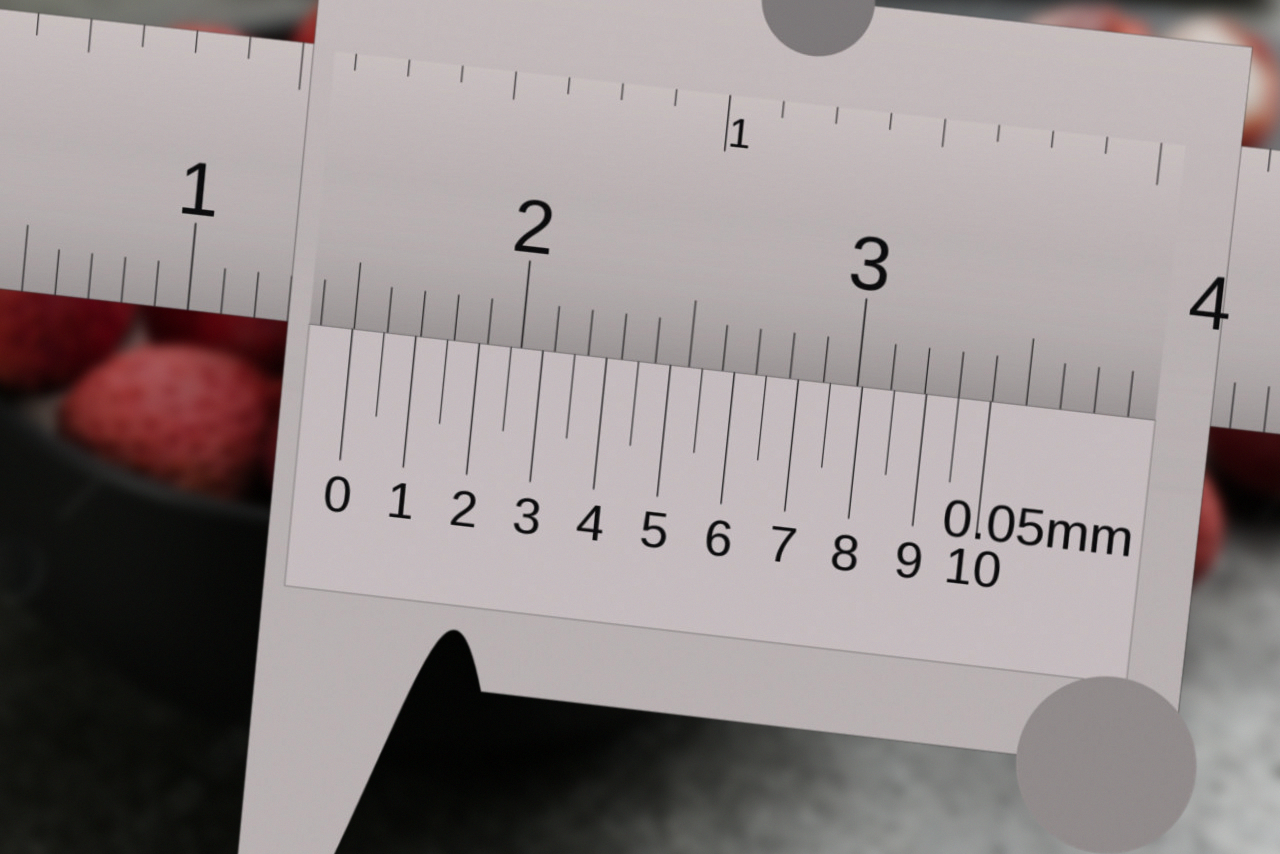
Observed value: {"value": 14.95, "unit": "mm"}
